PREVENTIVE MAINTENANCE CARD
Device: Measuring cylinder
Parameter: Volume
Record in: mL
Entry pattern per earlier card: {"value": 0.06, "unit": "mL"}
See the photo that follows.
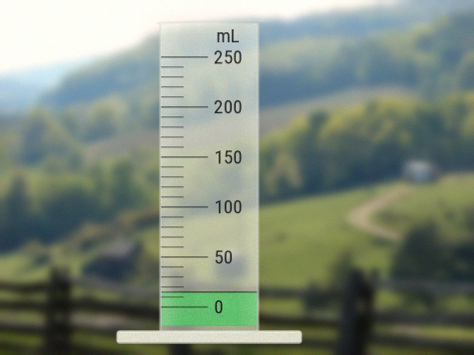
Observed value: {"value": 15, "unit": "mL"}
